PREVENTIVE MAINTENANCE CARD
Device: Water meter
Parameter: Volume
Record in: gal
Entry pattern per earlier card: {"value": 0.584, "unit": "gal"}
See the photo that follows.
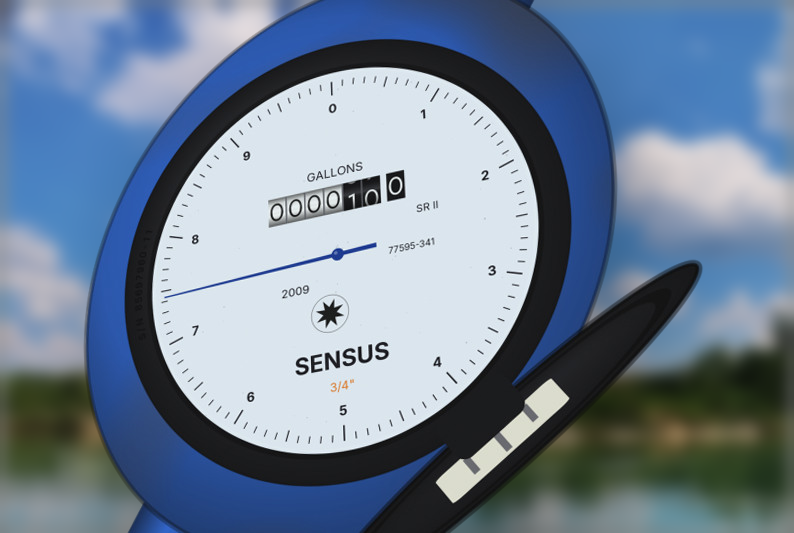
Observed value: {"value": 97.4, "unit": "gal"}
